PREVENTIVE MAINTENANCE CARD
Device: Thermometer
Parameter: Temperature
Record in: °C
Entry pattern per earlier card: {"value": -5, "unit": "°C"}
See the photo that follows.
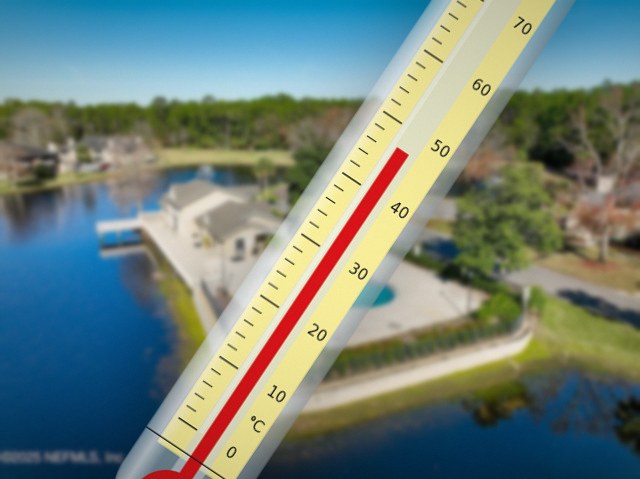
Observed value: {"value": 47, "unit": "°C"}
